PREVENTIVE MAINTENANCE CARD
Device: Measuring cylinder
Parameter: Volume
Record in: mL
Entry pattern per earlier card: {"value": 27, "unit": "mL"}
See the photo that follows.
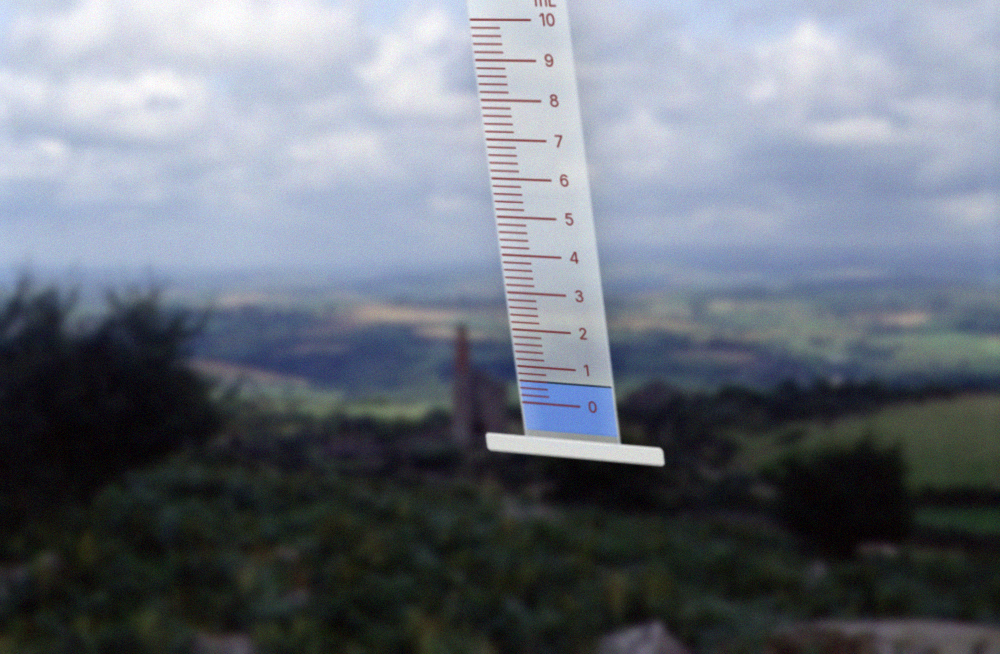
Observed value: {"value": 0.6, "unit": "mL"}
